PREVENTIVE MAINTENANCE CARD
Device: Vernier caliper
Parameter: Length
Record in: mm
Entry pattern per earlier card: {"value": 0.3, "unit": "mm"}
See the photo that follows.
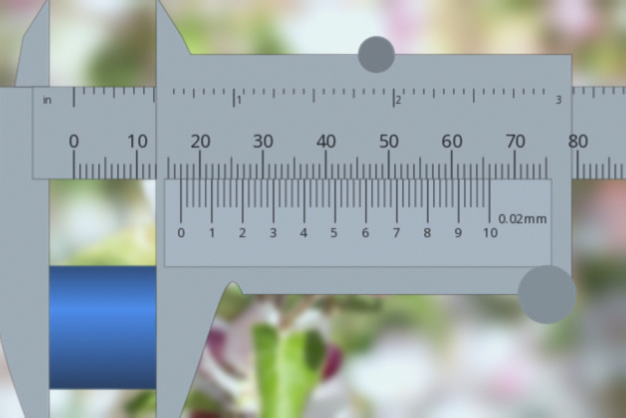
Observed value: {"value": 17.0, "unit": "mm"}
